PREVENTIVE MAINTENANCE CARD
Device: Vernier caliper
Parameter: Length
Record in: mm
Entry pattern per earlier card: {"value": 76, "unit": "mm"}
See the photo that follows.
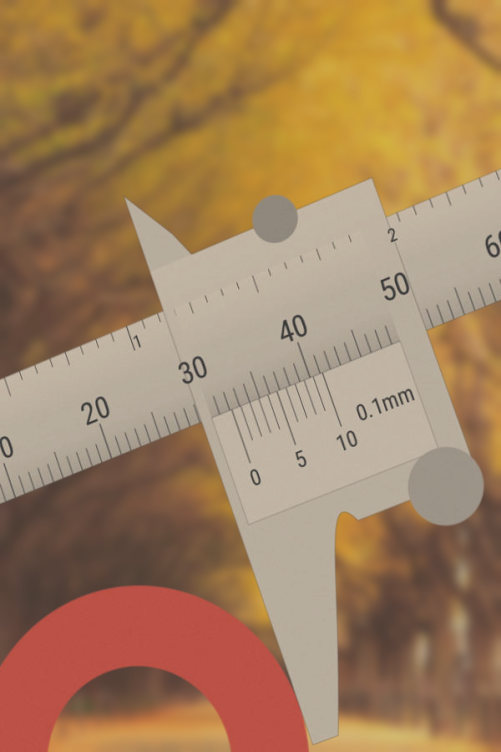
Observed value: {"value": 32.2, "unit": "mm"}
